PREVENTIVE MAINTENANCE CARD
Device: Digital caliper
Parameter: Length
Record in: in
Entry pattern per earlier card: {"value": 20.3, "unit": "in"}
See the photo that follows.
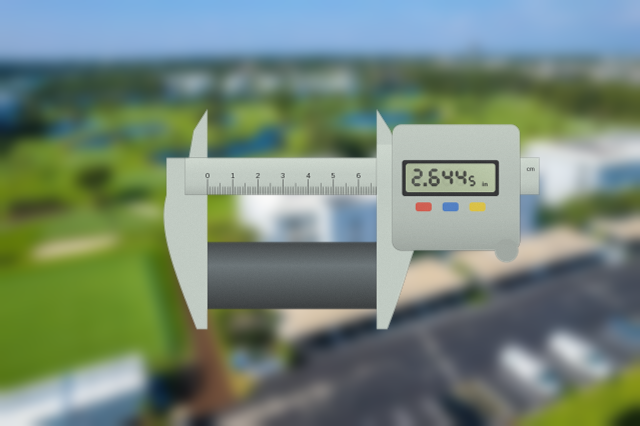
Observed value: {"value": 2.6445, "unit": "in"}
